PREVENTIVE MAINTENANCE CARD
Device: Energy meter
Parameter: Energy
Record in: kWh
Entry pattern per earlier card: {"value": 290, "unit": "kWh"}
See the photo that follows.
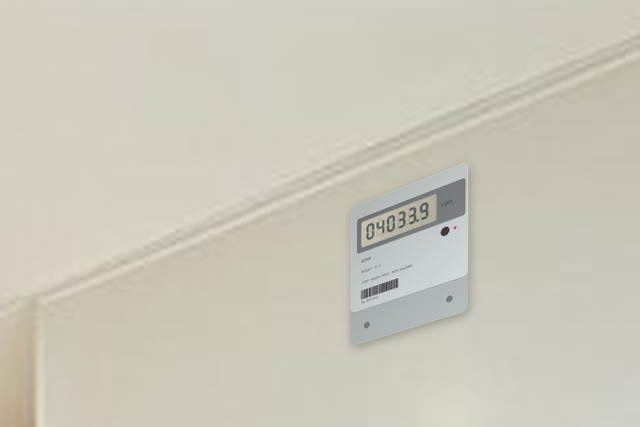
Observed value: {"value": 4033.9, "unit": "kWh"}
